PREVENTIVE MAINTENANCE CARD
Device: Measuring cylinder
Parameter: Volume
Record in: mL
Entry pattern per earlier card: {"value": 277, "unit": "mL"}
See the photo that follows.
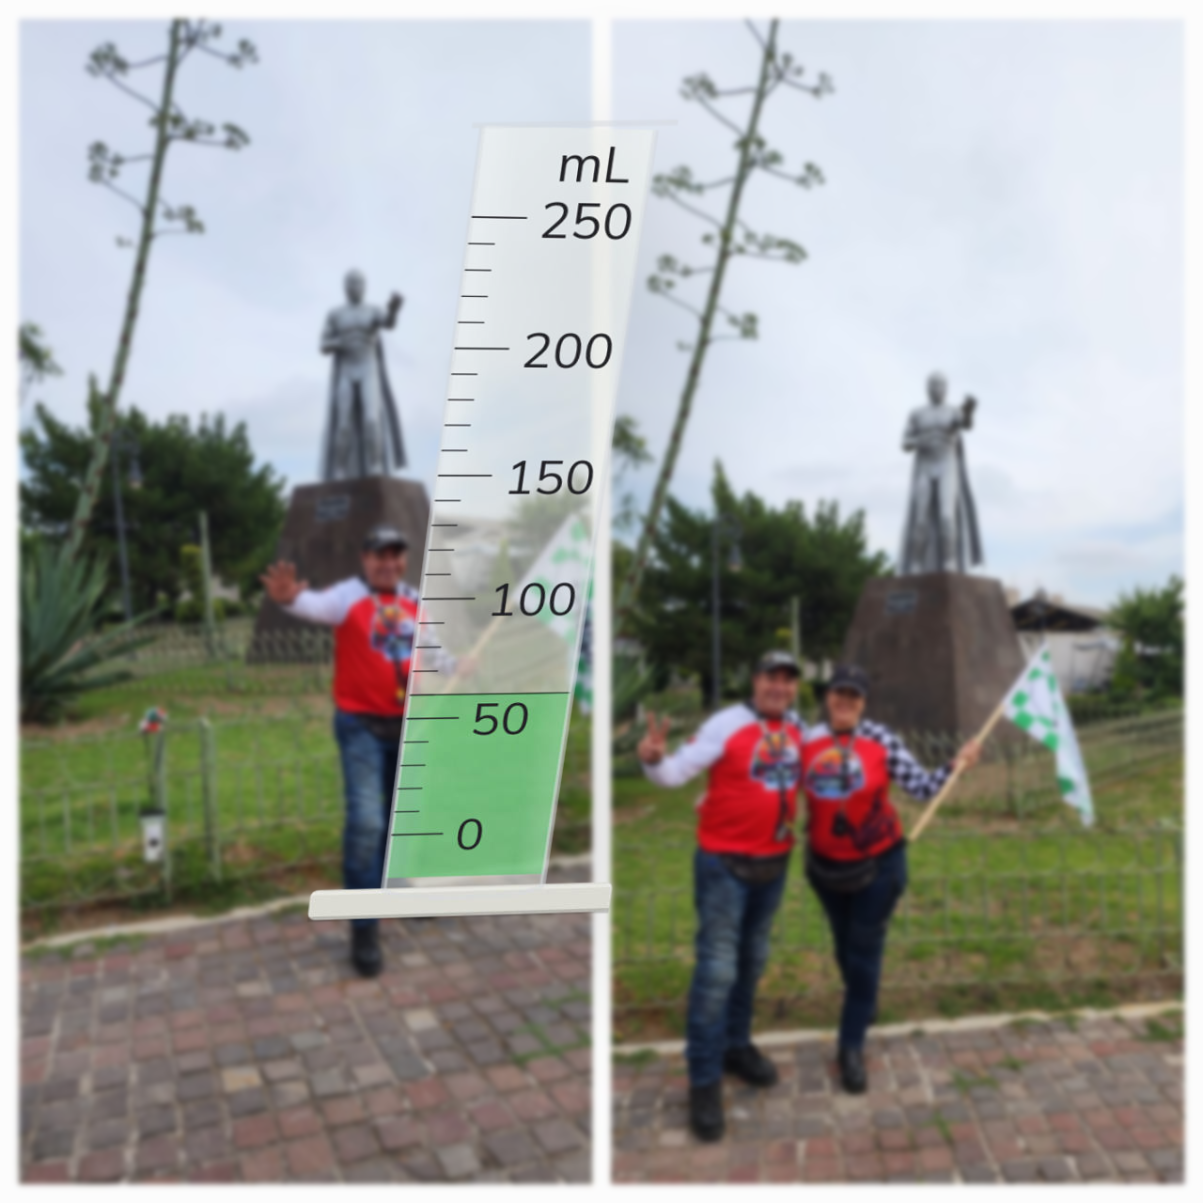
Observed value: {"value": 60, "unit": "mL"}
